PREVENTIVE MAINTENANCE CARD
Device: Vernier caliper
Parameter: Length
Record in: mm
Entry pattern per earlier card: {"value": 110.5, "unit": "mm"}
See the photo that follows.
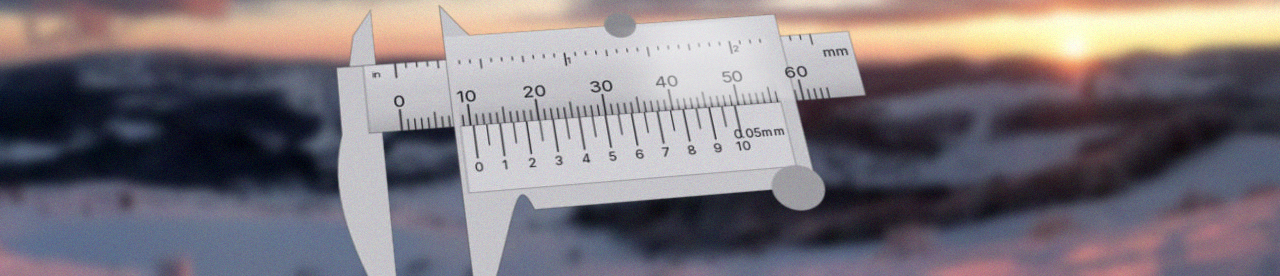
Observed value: {"value": 10.4, "unit": "mm"}
